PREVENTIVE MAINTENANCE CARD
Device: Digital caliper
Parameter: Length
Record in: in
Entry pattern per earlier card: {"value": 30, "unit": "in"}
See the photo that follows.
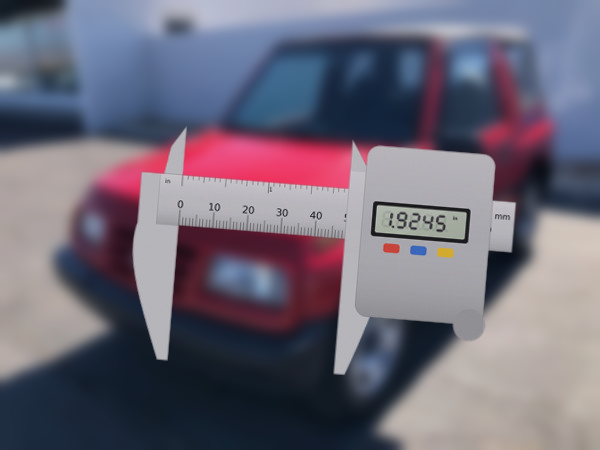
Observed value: {"value": 1.9245, "unit": "in"}
